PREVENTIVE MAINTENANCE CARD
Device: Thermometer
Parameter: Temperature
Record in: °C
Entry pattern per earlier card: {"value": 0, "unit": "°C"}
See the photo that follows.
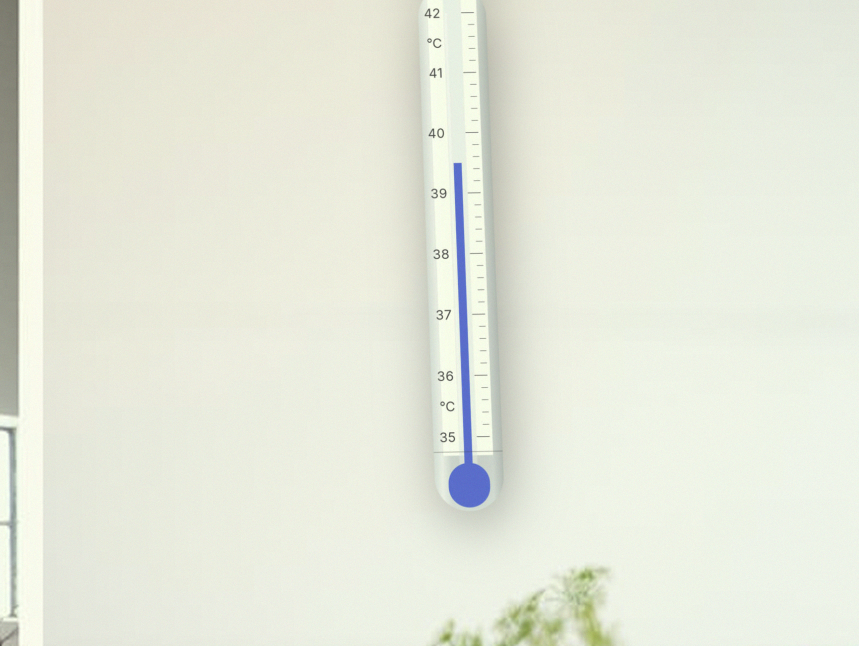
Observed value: {"value": 39.5, "unit": "°C"}
